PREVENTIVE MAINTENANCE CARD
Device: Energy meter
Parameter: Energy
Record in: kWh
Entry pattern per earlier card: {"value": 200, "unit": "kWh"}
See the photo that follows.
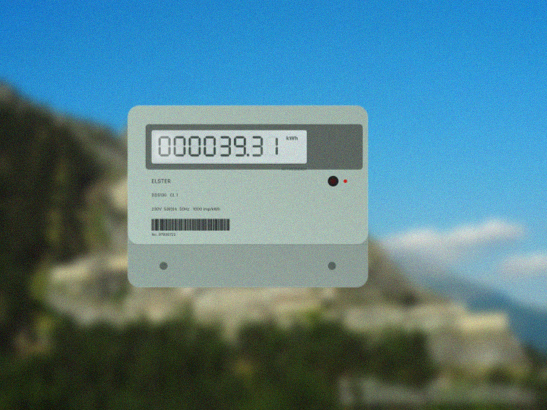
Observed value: {"value": 39.31, "unit": "kWh"}
